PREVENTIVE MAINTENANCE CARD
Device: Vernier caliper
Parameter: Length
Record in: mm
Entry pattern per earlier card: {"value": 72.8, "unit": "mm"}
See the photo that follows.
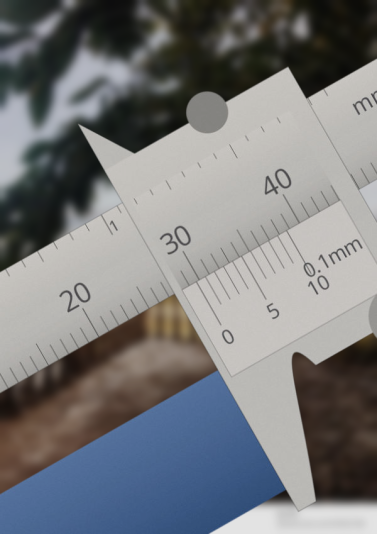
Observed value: {"value": 29.7, "unit": "mm"}
